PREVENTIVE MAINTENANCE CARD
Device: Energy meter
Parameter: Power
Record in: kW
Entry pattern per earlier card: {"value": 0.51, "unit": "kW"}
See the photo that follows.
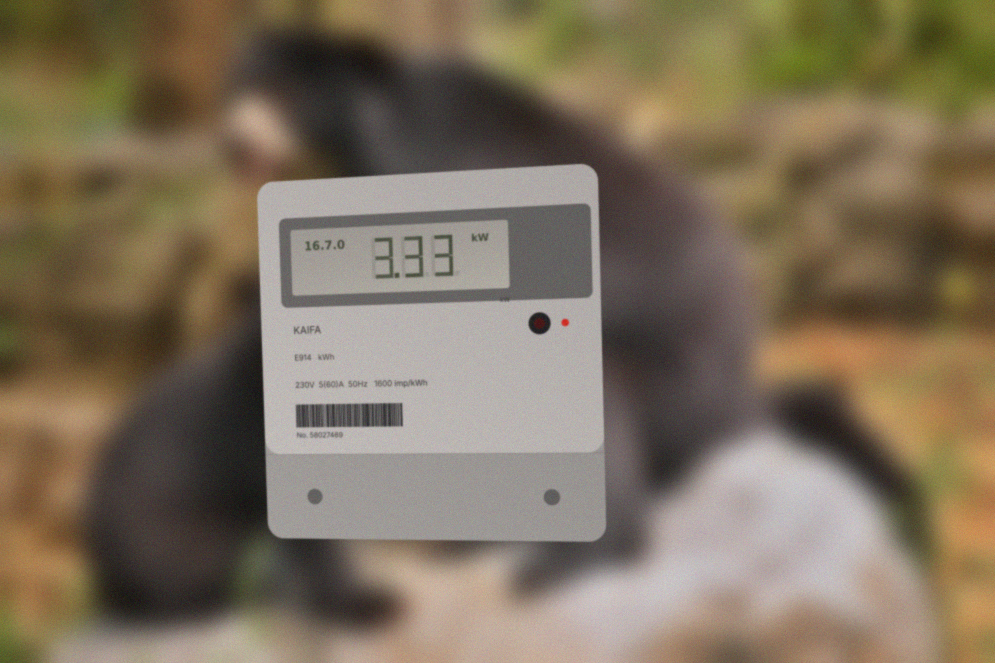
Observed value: {"value": 3.33, "unit": "kW"}
